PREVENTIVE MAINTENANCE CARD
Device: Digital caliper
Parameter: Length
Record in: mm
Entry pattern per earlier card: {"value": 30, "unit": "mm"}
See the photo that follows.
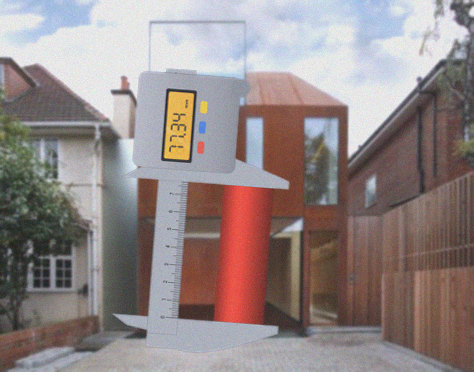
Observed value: {"value": 77.34, "unit": "mm"}
